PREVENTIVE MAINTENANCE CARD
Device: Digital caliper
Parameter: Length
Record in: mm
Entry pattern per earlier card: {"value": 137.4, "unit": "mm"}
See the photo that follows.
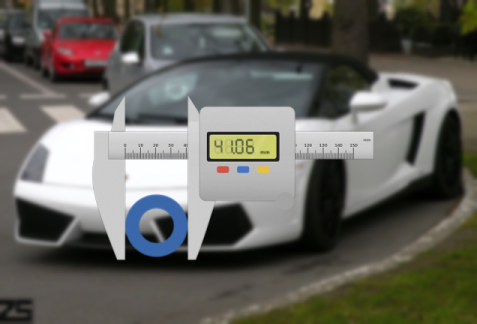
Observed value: {"value": 41.06, "unit": "mm"}
